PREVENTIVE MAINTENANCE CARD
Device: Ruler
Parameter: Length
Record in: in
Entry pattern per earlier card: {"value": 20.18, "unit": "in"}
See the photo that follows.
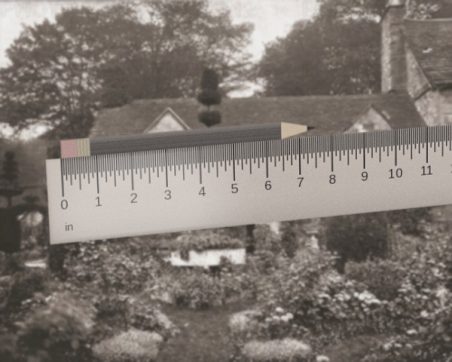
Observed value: {"value": 7.5, "unit": "in"}
